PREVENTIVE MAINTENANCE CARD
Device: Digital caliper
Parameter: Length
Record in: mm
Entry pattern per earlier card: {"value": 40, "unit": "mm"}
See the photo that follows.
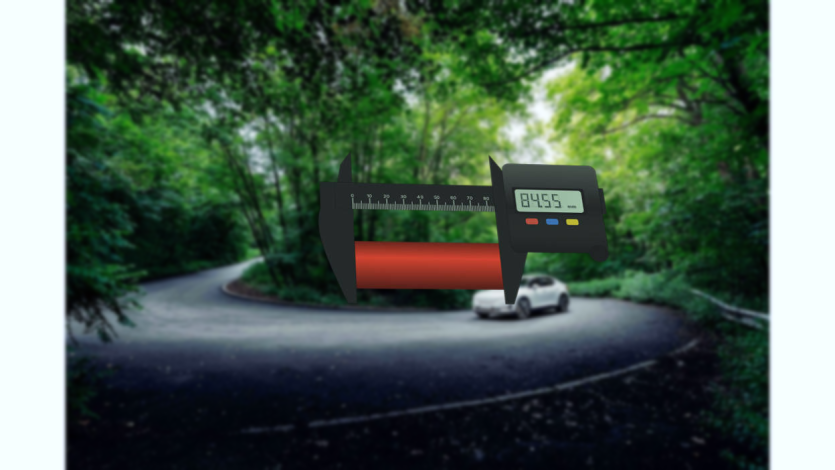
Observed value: {"value": 84.55, "unit": "mm"}
